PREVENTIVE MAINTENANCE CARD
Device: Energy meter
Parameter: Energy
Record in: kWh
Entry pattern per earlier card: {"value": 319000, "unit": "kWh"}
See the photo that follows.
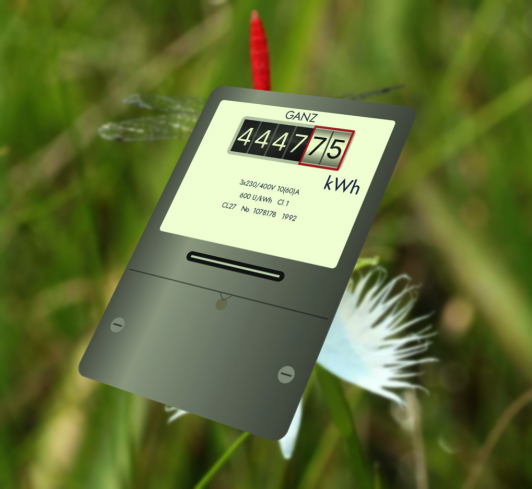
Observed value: {"value": 4447.75, "unit": "kWh"}
